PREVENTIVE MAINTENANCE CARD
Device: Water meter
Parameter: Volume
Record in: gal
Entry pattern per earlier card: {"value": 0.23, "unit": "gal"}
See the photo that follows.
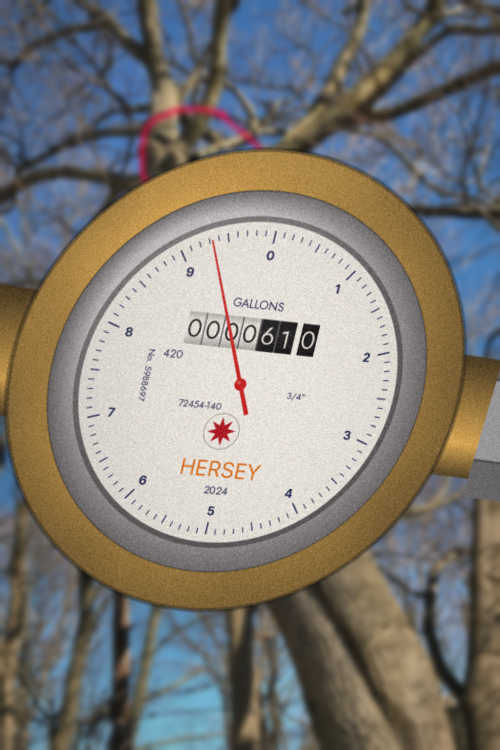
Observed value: {"value": 609.3, "unit": "gal"}
